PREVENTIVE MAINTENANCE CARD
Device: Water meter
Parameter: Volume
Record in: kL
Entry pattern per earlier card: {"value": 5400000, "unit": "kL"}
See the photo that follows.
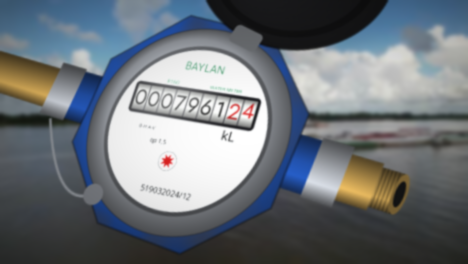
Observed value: {"value": 7961.24, "unit": "kL"}
